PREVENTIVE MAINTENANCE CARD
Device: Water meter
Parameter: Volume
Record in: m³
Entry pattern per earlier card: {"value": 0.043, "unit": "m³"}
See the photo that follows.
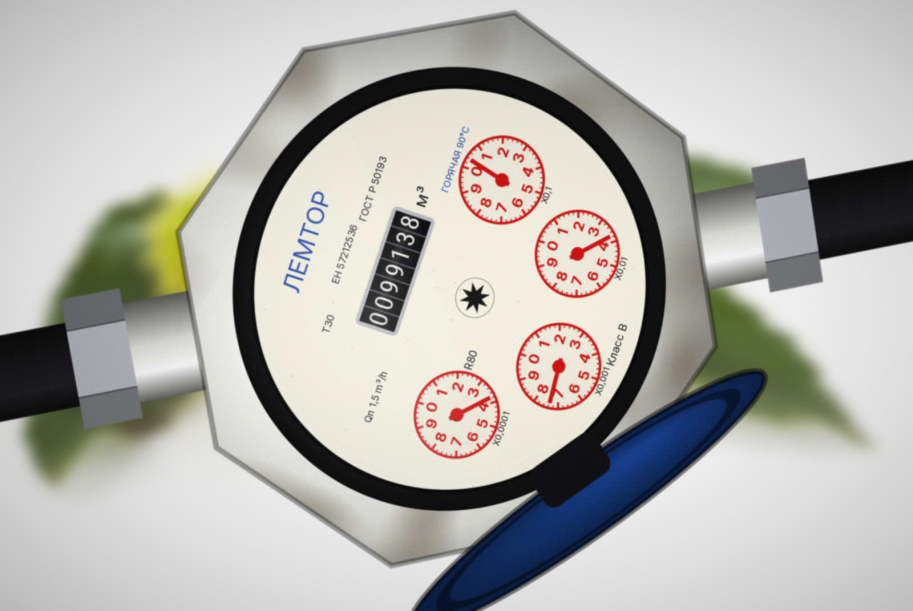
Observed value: {"value": 99138.0373, "unit": "m³"}
